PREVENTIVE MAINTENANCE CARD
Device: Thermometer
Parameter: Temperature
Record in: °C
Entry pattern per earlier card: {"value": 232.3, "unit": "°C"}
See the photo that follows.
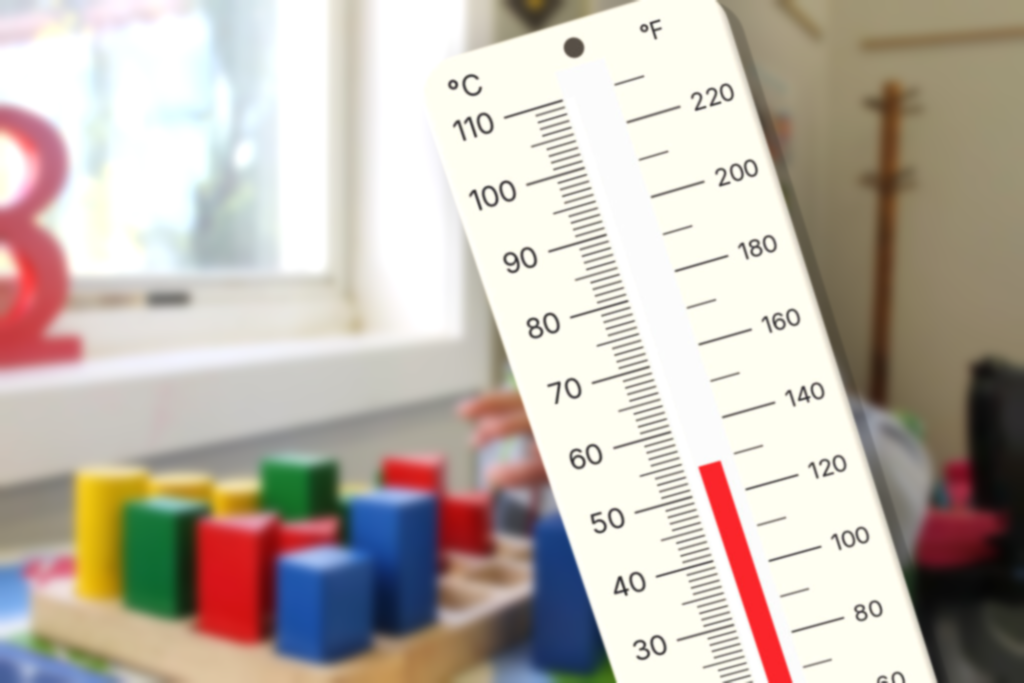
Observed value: {"value": 54, "unit": "°C"}
